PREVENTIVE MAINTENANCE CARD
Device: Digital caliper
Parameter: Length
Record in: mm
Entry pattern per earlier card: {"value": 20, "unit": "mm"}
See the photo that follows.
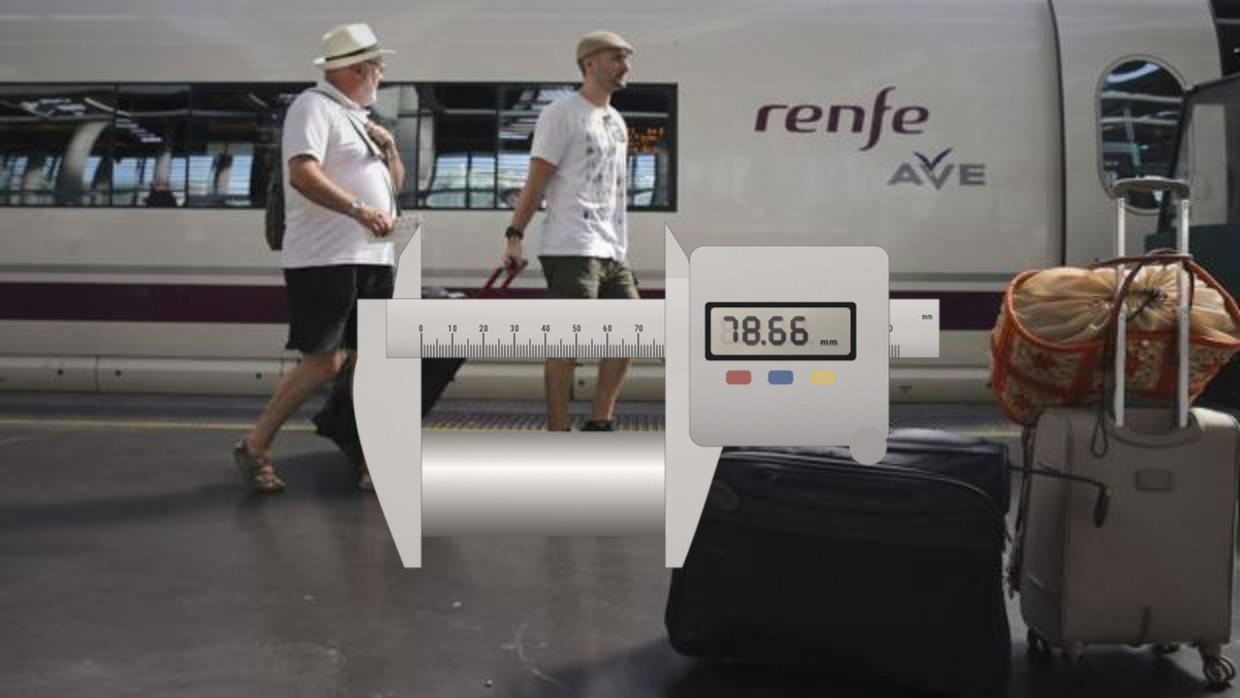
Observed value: {"value": 78.66, "unit": "mm"}
